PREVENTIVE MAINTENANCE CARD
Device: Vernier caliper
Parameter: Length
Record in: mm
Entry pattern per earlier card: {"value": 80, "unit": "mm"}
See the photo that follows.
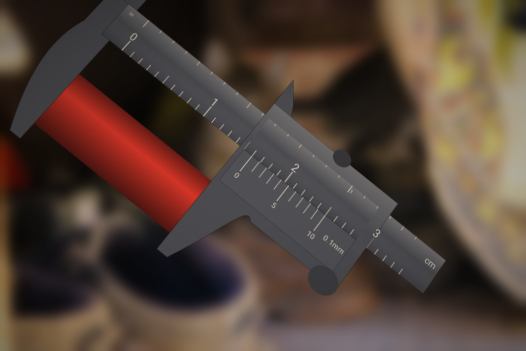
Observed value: {"value": 16.0, "unit": "mm"}
